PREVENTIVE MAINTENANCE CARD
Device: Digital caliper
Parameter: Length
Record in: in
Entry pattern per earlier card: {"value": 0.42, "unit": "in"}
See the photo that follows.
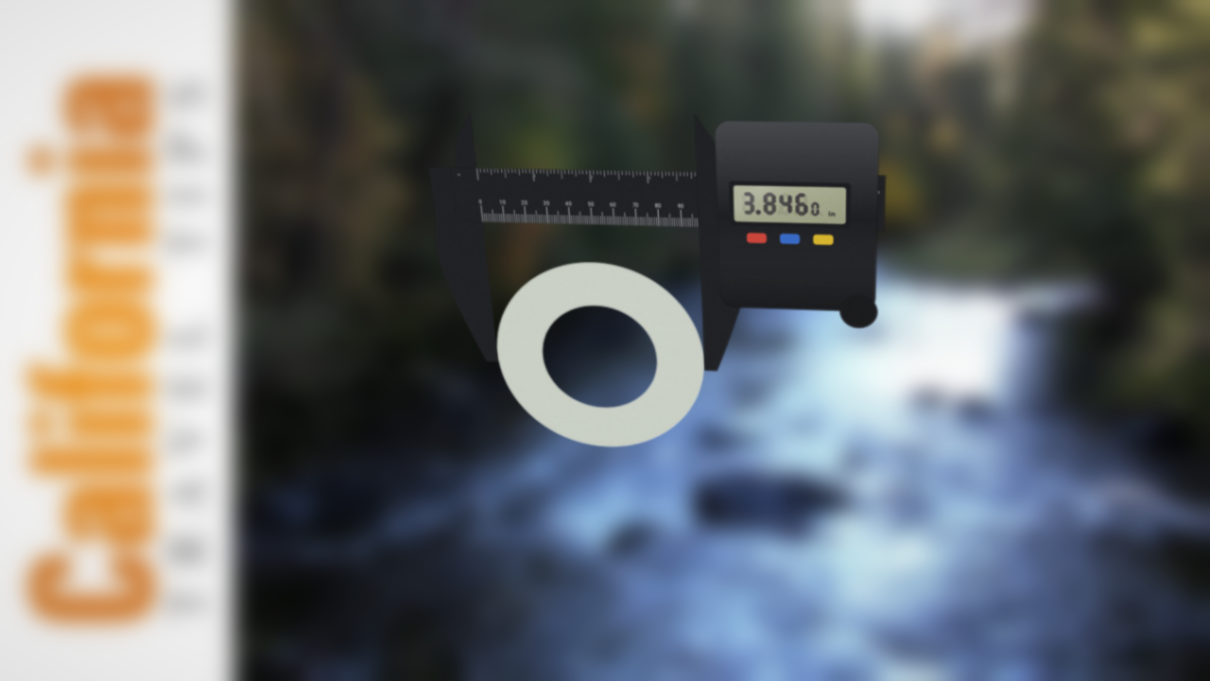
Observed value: {"value": 3.8460, "unit": "in"}
